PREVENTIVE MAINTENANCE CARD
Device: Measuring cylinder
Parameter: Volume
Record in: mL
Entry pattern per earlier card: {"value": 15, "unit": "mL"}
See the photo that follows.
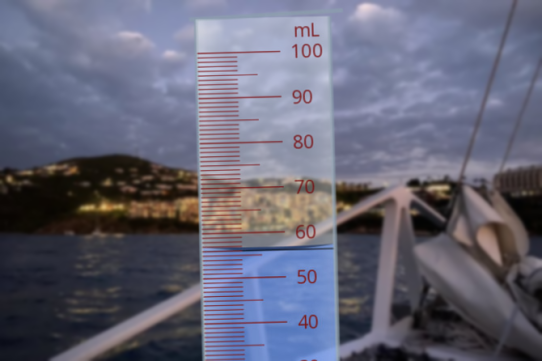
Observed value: {"value": 56, "unit": "mL"}
